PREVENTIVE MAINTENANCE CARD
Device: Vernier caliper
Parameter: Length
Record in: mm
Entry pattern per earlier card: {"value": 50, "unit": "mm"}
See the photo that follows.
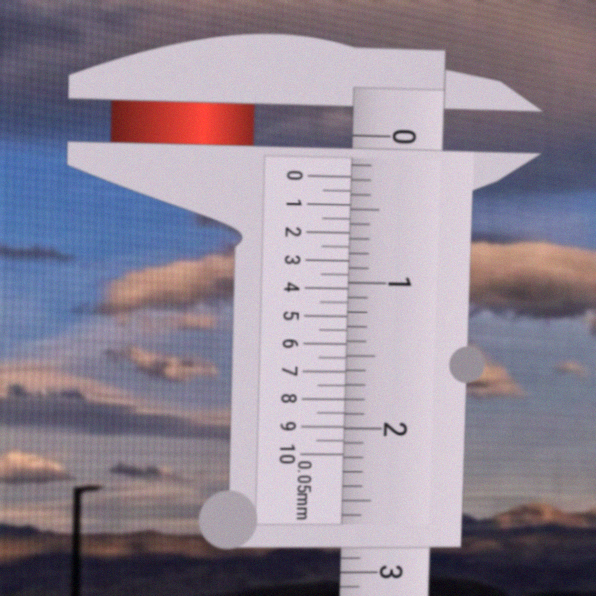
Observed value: {"value": 2.8, "unit": "mm"}
